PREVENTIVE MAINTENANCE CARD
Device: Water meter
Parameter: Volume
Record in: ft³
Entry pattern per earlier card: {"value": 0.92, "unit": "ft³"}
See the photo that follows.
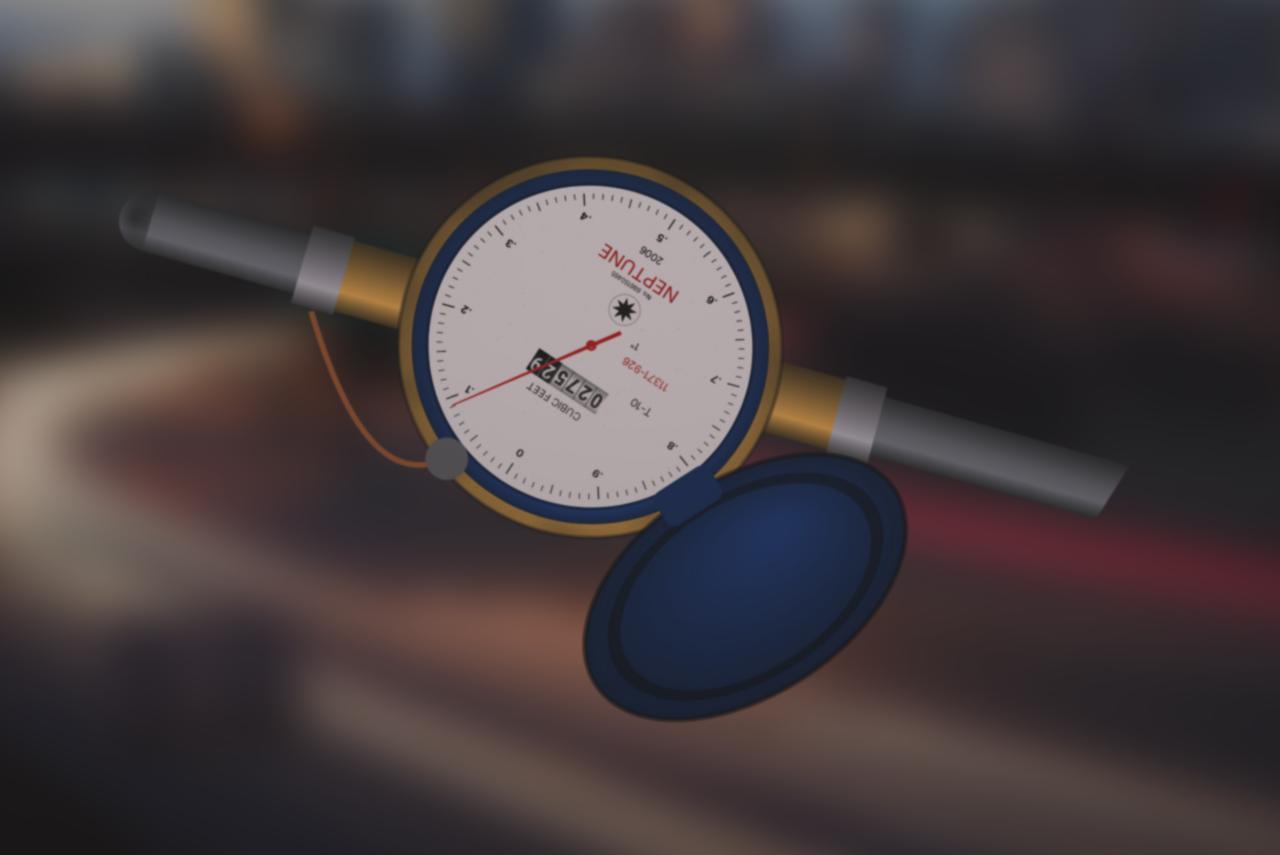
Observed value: {"value": 27529.09, "unit": "ft³"}
